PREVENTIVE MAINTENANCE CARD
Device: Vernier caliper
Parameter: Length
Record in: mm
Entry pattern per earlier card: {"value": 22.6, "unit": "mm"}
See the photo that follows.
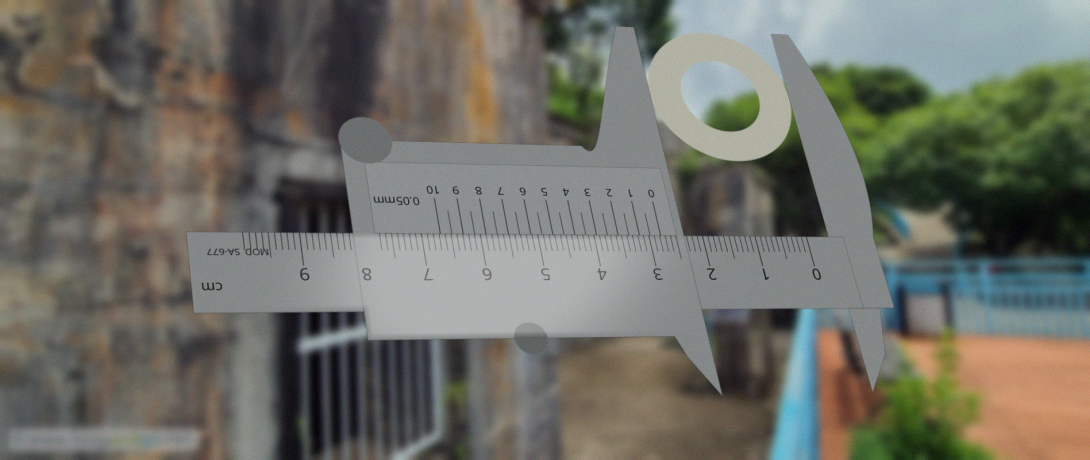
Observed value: {"value": 27.8, "unit": "mm"}
